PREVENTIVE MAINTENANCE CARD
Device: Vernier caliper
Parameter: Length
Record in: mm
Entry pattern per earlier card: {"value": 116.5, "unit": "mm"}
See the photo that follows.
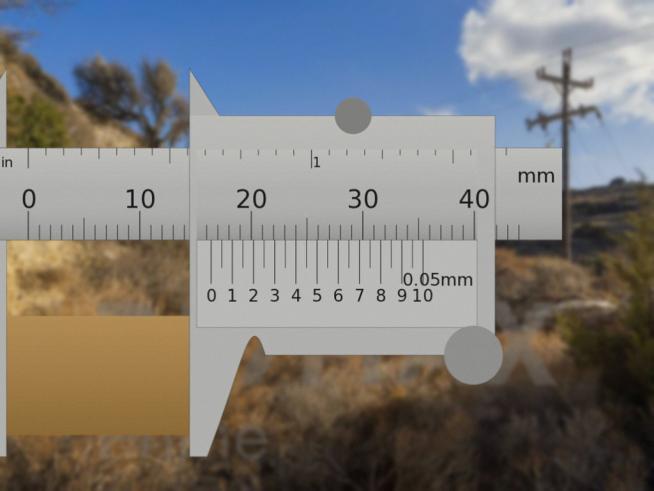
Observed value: {"value": 16.4, "unit": "mm"}
